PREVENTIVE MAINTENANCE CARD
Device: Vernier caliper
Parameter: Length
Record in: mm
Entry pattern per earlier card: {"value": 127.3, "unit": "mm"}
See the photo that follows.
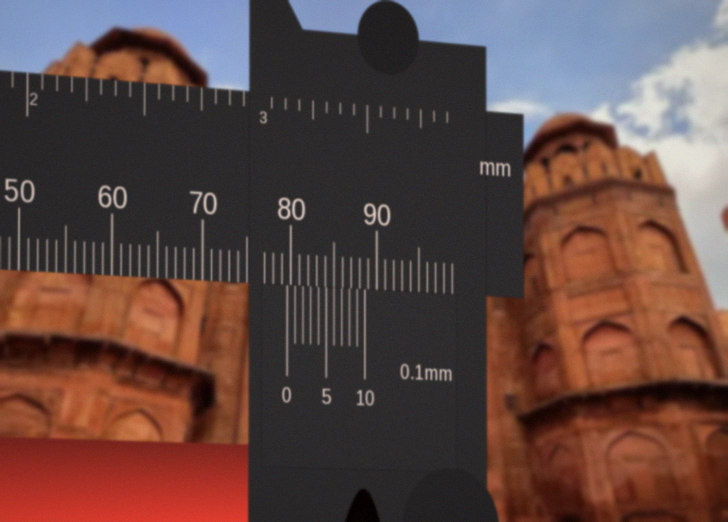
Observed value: {"value": 79.6, "unit": "mm"}
